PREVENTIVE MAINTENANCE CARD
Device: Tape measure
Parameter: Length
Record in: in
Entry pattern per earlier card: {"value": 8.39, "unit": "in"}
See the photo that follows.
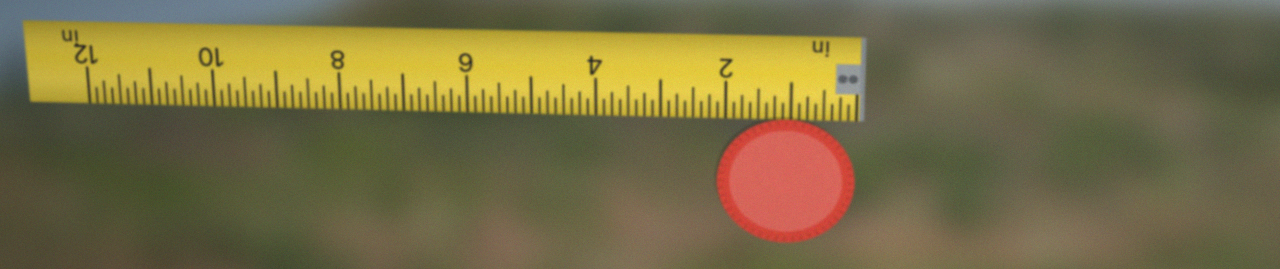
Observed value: {"value": 2.125, "unit": "in"}
